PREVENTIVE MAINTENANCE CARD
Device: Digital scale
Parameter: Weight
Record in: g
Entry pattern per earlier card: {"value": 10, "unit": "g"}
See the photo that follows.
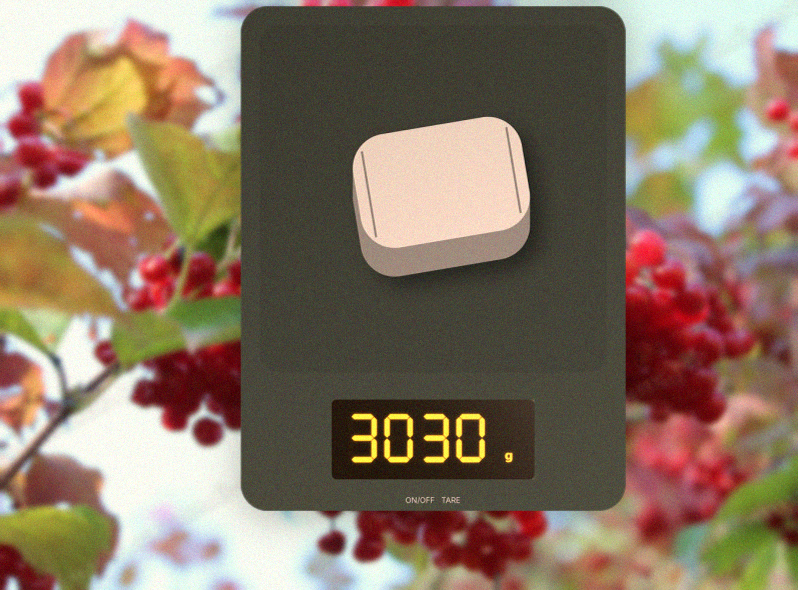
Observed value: {"value": 3030, "unit": "g"}
